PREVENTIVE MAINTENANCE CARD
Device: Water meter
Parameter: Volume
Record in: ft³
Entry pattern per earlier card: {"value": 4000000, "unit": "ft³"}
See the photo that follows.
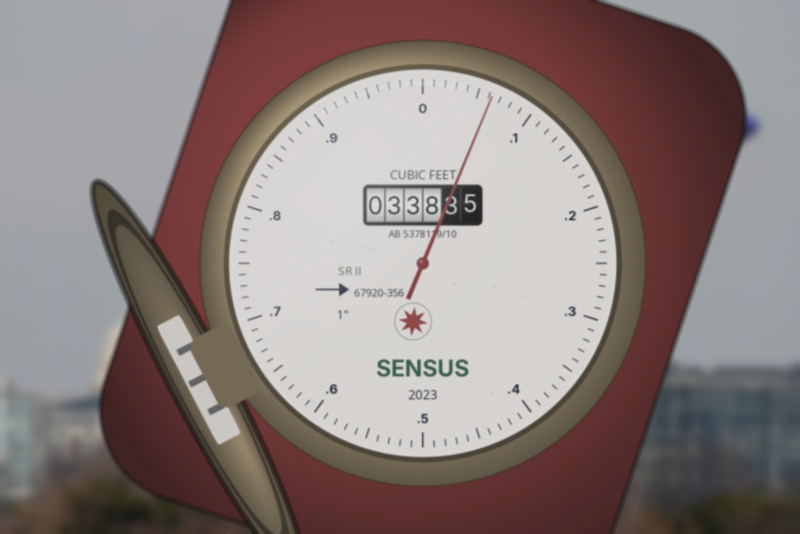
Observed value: {"value": 33835.06, "unit": "ft³"}
